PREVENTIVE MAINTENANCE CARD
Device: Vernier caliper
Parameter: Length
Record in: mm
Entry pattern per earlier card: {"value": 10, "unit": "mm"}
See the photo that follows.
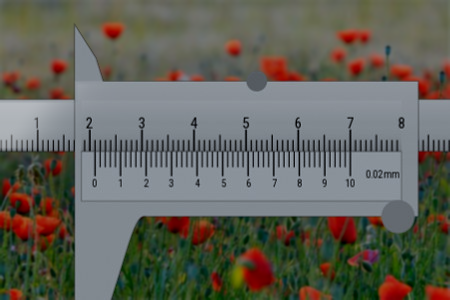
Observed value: {"value": 21.0, "unit": "mm"}
